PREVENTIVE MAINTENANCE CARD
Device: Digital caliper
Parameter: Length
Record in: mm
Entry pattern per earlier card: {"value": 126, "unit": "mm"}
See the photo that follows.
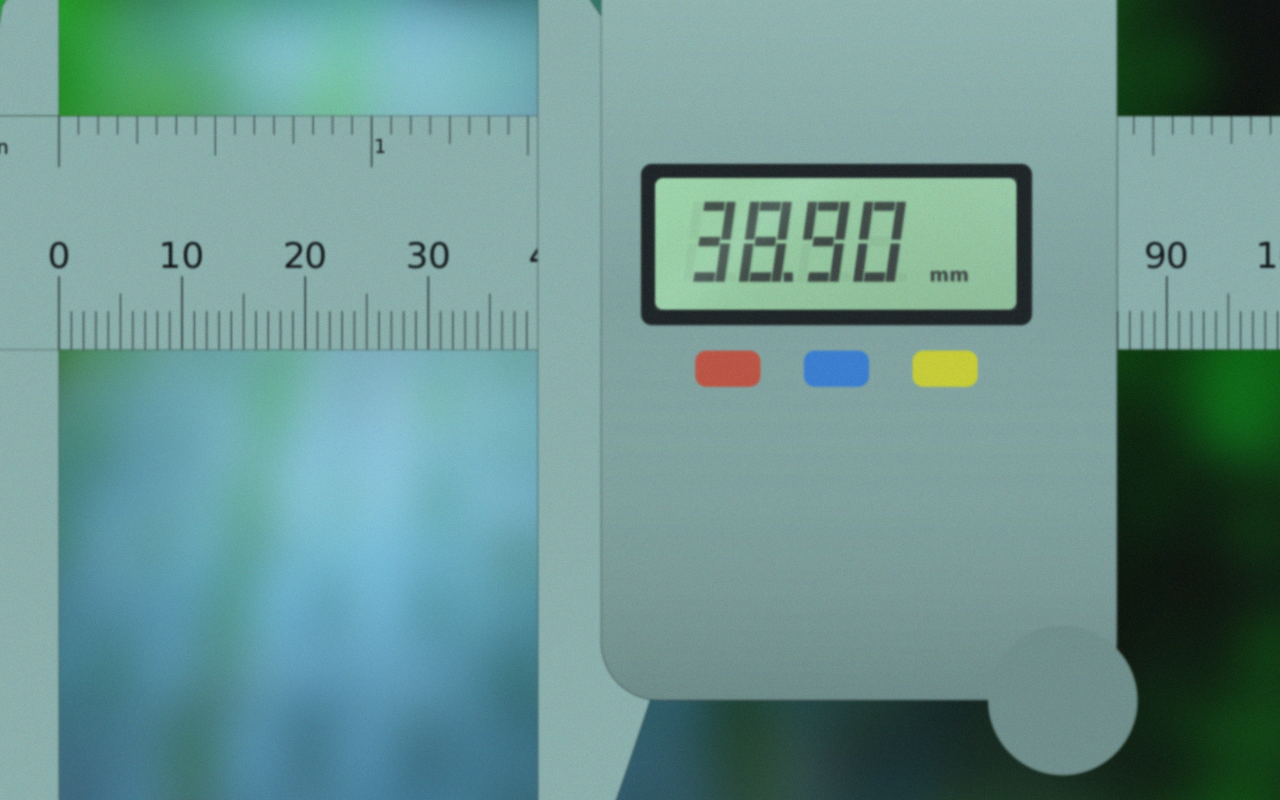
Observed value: {"value": 38.90, "unit": "mm"}
